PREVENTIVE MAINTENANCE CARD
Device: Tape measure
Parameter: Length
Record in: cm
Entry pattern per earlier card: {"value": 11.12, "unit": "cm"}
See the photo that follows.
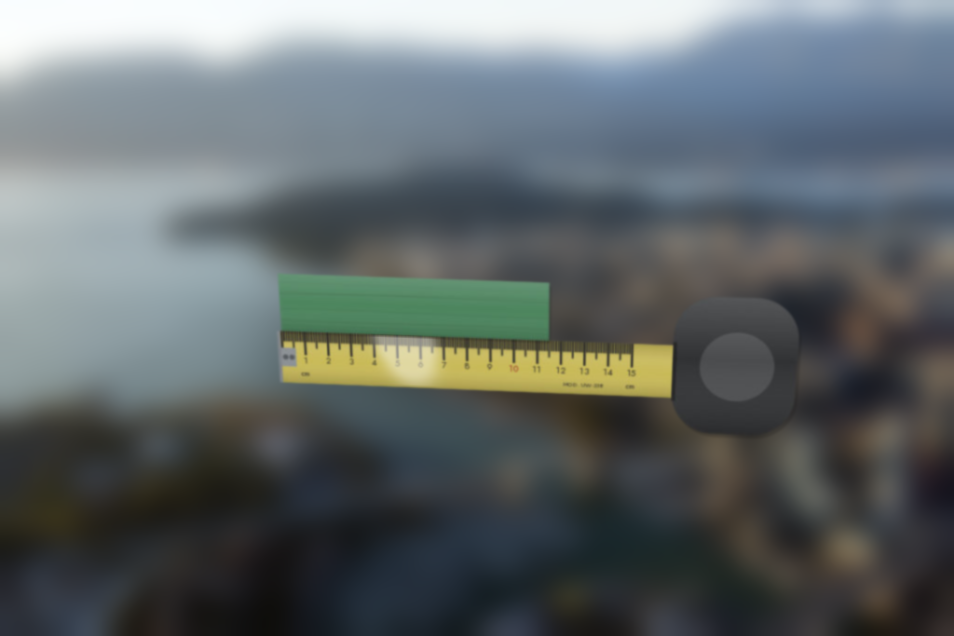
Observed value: {"value": 11.5, "unit": "cm"}
